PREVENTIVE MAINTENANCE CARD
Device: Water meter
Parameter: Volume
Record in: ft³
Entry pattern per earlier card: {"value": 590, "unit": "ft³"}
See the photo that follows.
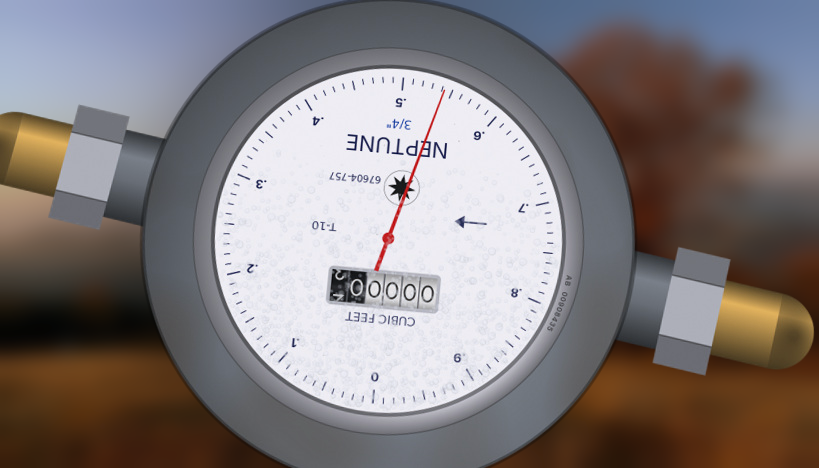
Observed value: {"value": 2.54, "unit": "ft³"}
